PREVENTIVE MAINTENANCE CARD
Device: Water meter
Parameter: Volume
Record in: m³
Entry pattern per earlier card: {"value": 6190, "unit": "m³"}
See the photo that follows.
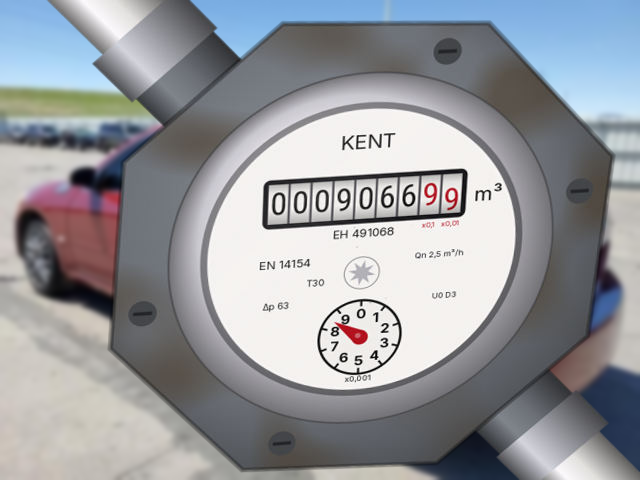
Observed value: {"value": 9066.988, "unit": "m³"}
